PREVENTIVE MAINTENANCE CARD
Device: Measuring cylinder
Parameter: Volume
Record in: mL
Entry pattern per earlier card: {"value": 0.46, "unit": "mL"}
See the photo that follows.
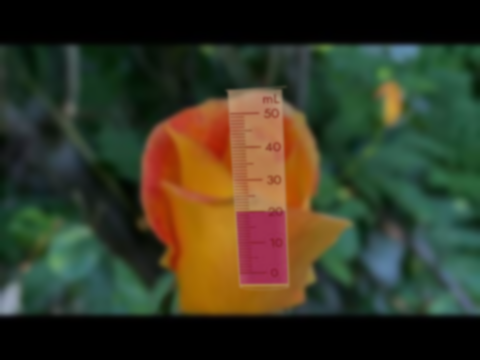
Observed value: {"value": 20, "unit": "mL"}
